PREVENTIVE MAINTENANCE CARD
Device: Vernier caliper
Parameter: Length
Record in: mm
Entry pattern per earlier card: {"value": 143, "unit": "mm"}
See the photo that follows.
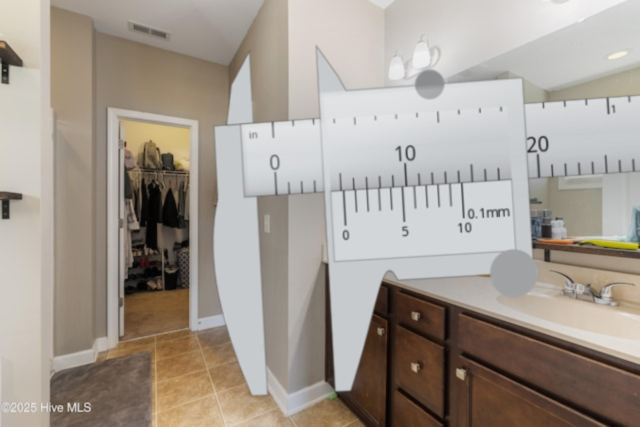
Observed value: {"value": 5.2, "unit": "mm"}
